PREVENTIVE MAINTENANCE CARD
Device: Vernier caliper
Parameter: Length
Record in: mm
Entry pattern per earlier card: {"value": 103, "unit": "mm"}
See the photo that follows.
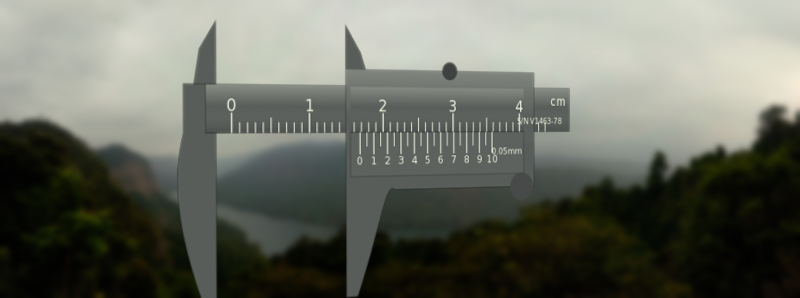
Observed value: {"value": 16.8, "unit": "mm"}
